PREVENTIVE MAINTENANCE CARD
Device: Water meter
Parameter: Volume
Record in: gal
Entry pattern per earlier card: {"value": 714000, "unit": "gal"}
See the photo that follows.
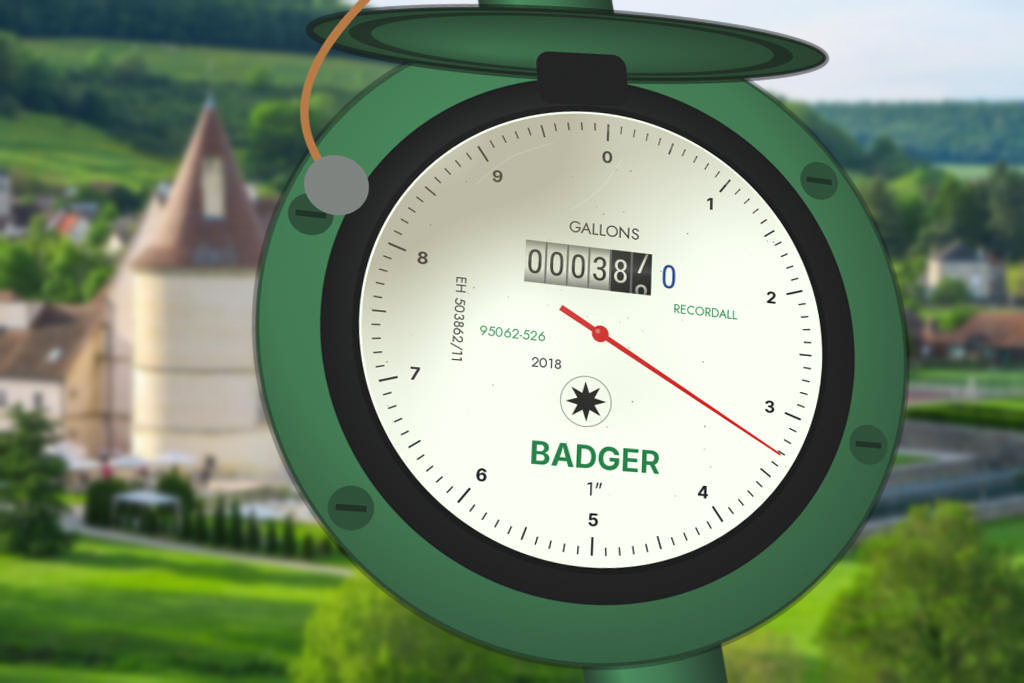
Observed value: {"value": 3873.3, "unit": "gal"}
